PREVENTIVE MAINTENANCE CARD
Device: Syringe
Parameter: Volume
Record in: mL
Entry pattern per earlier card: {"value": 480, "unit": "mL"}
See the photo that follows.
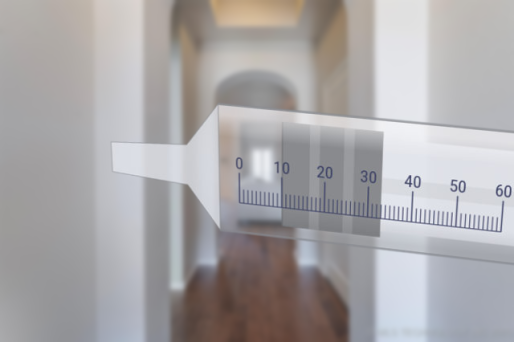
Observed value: {"value": 10, "unit": "mL"}
